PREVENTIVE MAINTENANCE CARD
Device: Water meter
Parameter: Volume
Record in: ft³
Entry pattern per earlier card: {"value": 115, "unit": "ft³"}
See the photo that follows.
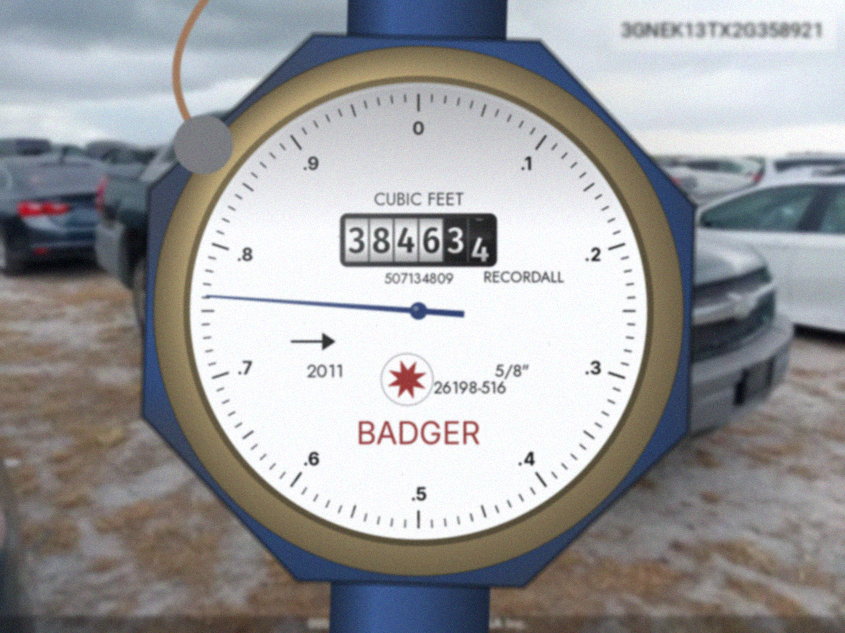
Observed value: {"value": 384633.76, "unit": "ft³"}
